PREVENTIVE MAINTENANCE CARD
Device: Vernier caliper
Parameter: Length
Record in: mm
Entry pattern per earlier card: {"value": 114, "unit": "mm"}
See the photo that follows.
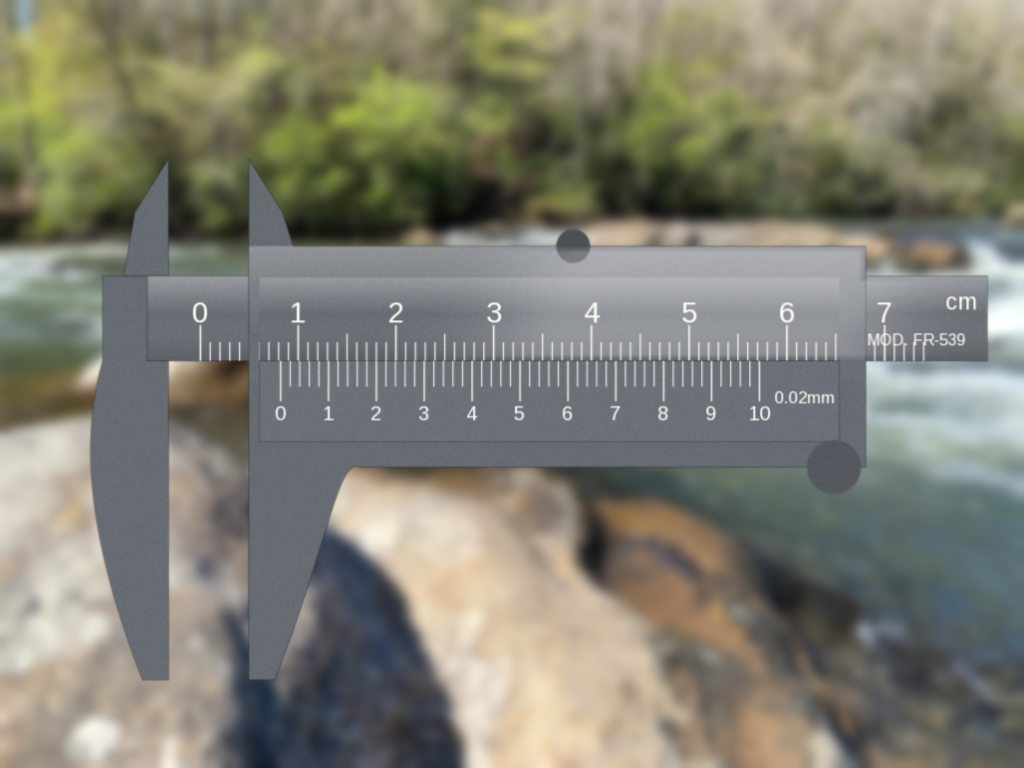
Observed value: {"value": 8.2, "unit": "mm"}
